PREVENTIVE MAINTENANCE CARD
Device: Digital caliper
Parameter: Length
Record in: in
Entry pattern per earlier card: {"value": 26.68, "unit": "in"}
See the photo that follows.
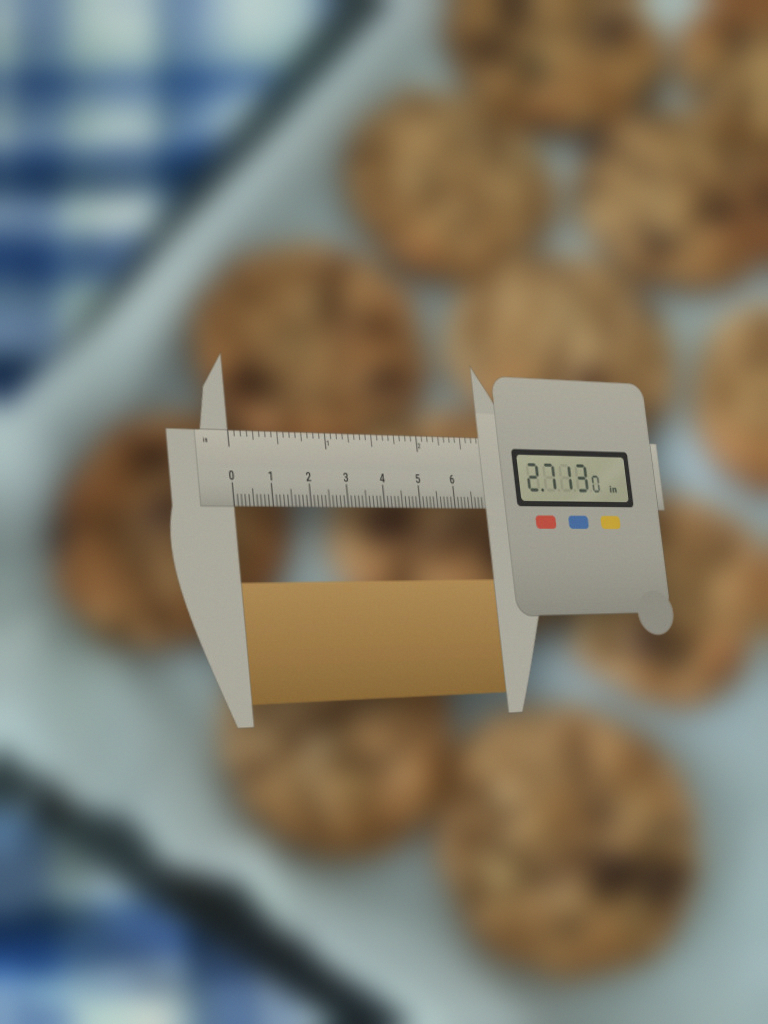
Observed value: {"value": 2.7130, "unit": "in"}
